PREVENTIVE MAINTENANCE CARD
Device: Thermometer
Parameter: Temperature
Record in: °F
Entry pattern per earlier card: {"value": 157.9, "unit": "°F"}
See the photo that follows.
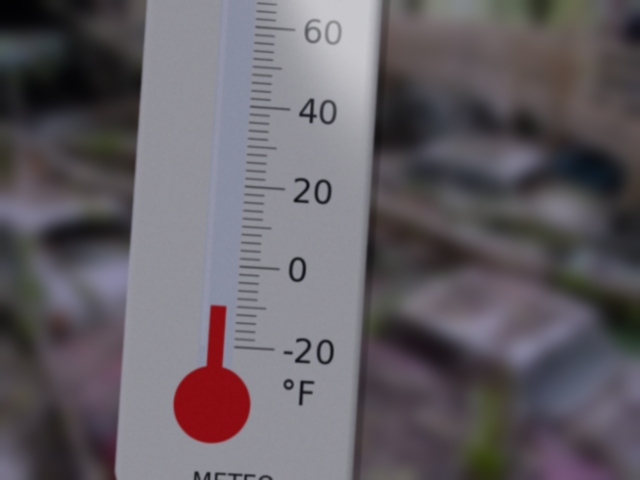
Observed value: {"value": -10, "unit": "°F"}
